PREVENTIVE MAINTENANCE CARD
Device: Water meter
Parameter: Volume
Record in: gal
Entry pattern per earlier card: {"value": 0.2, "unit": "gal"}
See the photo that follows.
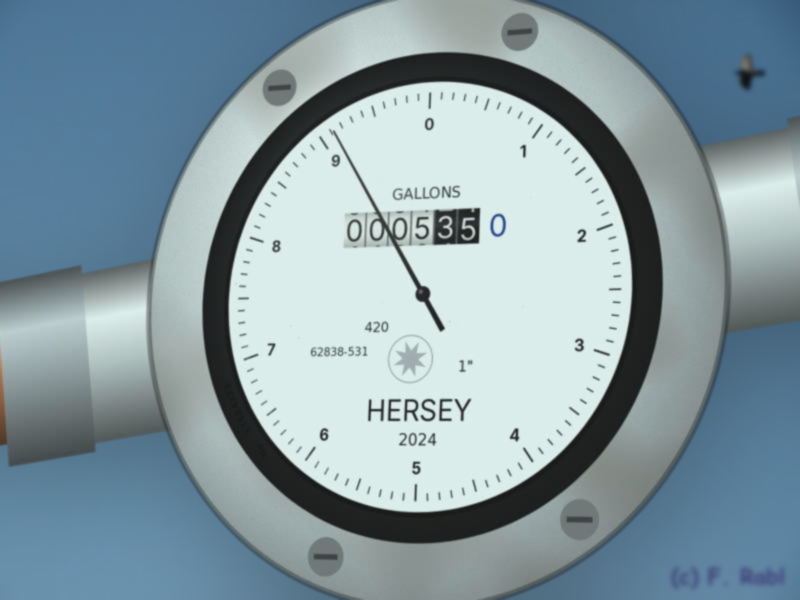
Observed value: {"value": 5349.1, "unit": "gal"}
